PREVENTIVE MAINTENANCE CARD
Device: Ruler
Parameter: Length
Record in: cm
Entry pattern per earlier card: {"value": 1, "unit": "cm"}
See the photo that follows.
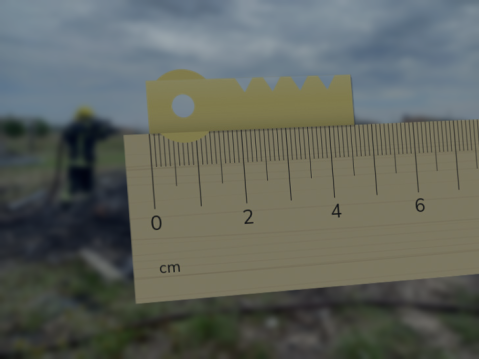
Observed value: {"value": 4.6, "unit": "cm"}
